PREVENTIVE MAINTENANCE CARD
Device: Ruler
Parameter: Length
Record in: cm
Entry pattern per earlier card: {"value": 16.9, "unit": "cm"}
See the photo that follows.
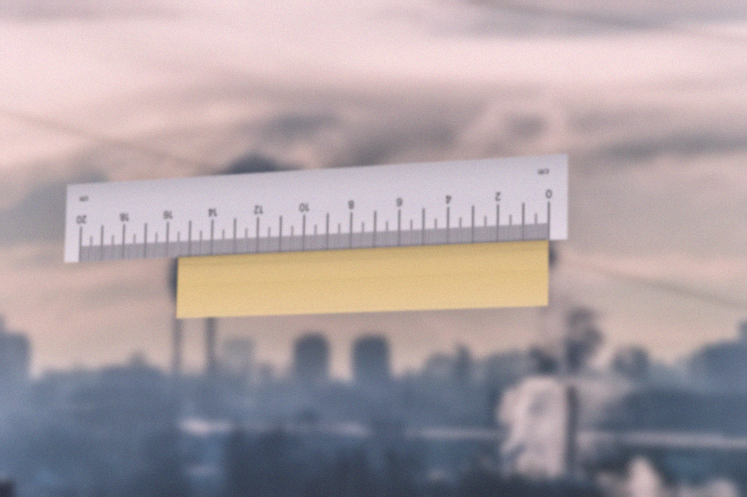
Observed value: {"value": 15.5, "unit": "cm"}
